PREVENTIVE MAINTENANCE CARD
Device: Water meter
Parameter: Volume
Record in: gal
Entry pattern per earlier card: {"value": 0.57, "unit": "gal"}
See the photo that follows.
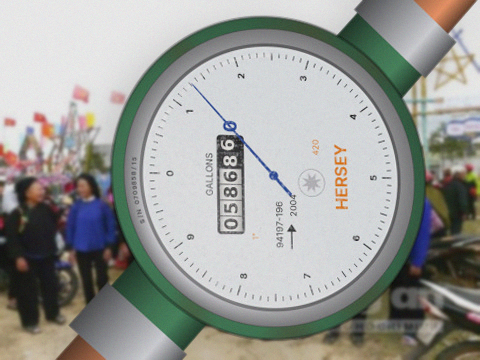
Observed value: {"value": 586861.3, "unit": "gal"}
